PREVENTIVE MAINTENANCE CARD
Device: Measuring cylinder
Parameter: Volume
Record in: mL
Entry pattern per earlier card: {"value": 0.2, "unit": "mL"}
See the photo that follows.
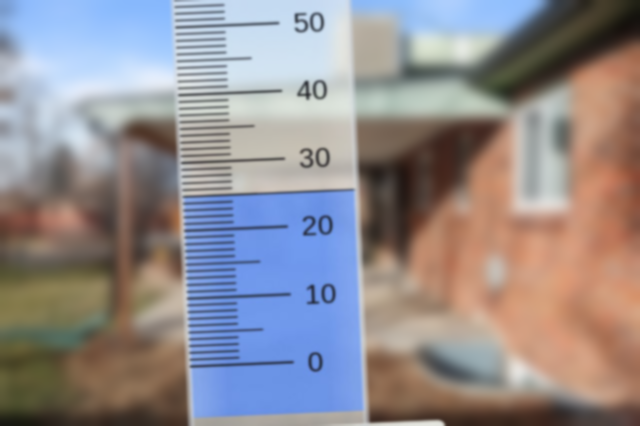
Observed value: {"value": 25, "unit": "mL"}
